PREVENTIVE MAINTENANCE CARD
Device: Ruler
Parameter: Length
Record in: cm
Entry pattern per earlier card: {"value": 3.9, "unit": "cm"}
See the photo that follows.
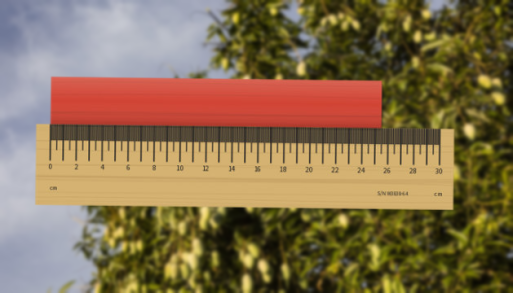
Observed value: {"value": 25.5, "unit": "cm"}
